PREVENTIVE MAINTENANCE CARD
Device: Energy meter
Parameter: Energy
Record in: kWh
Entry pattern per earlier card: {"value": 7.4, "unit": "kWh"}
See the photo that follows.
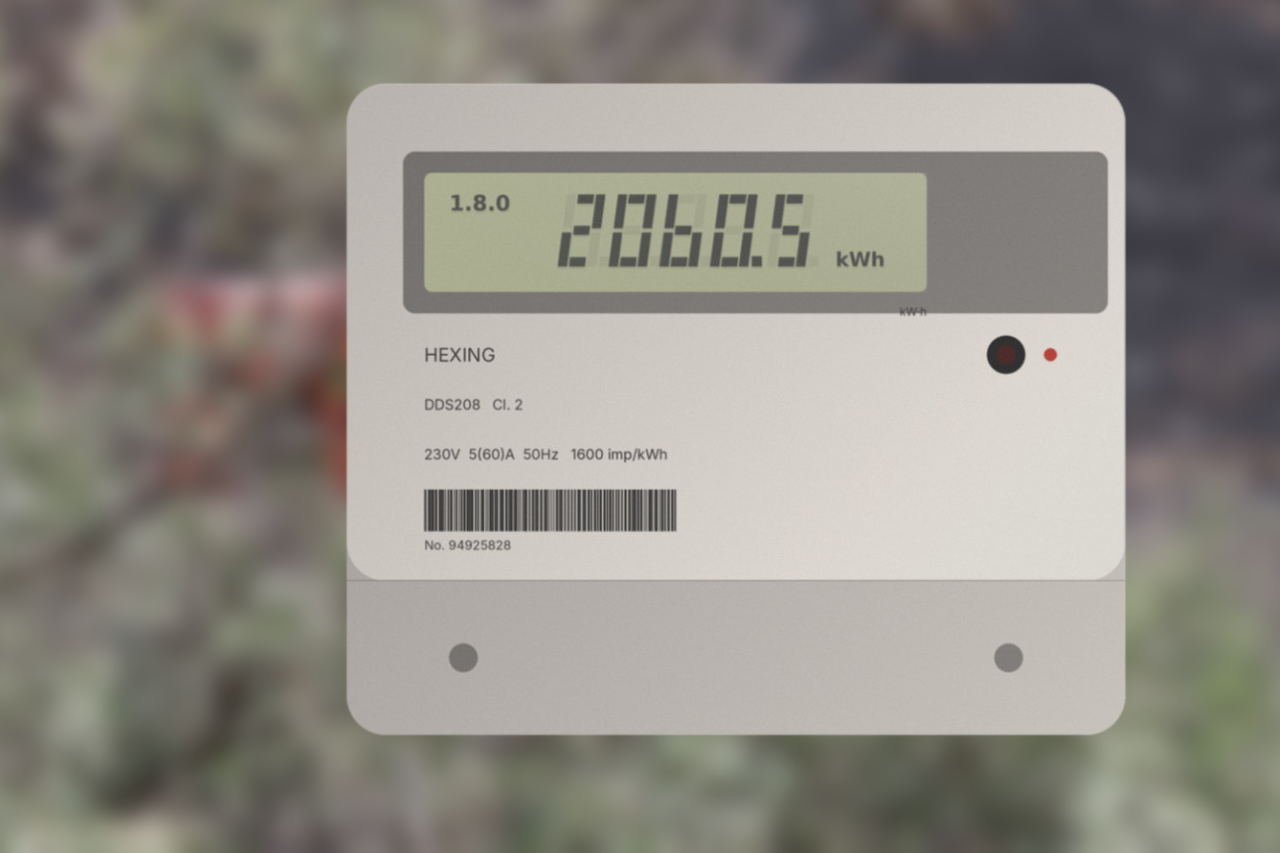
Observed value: {"value": 2060.5, "unit": "kWh"}
